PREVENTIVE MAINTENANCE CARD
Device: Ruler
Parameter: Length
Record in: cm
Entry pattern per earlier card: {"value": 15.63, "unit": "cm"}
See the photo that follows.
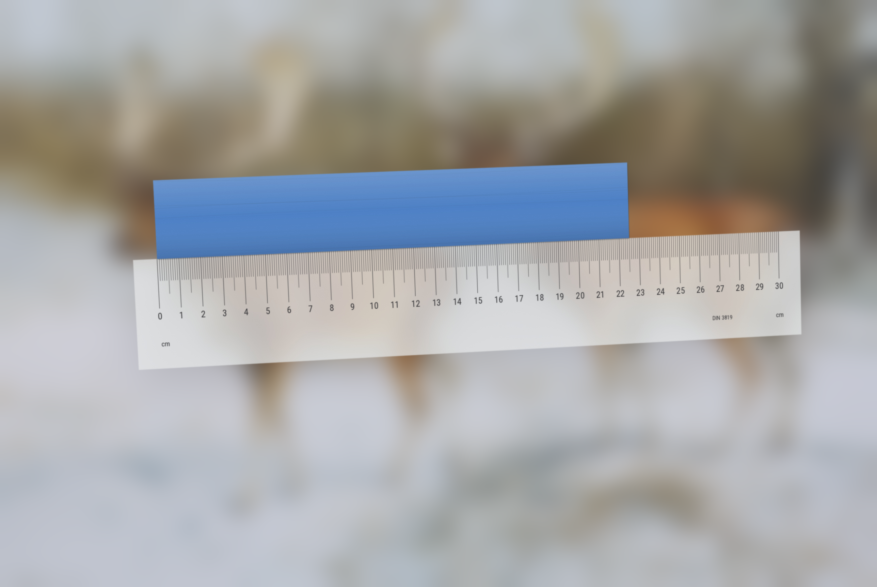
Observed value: {"value": 22.5, "unit": "cm"}
